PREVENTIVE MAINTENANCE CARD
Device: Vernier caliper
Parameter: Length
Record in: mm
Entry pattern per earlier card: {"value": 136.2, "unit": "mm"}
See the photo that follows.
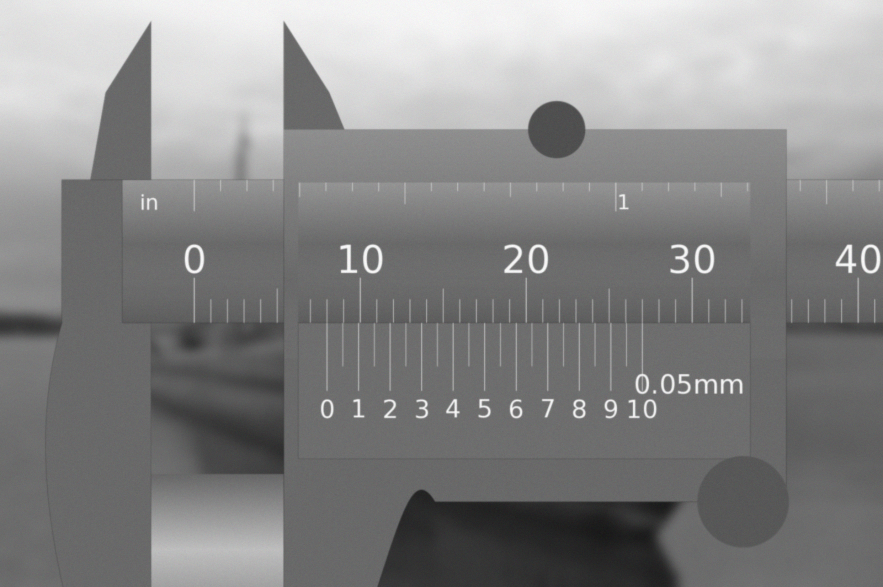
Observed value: {"value": 8.0, "unit": "mm"}
